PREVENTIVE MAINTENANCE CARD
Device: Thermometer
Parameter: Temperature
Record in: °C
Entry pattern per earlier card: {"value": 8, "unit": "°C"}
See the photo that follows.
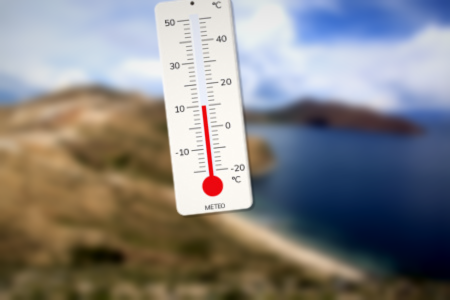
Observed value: {"value": 10, "unit": "°C"}
